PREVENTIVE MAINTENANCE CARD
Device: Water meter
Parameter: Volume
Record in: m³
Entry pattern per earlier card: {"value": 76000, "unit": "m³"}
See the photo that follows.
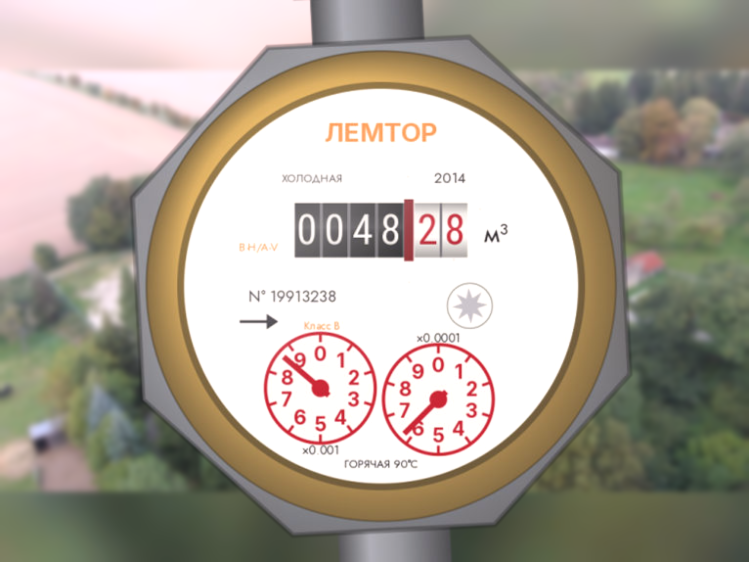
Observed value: {"value": 48.2886, "unit": "m³"}
